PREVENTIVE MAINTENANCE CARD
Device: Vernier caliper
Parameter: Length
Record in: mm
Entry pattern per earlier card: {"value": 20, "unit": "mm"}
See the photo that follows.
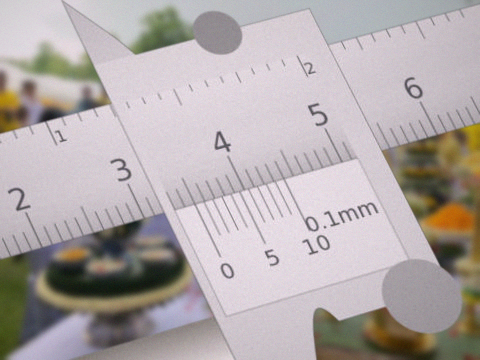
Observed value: {"value": 35.0, "unit": "mm"}
